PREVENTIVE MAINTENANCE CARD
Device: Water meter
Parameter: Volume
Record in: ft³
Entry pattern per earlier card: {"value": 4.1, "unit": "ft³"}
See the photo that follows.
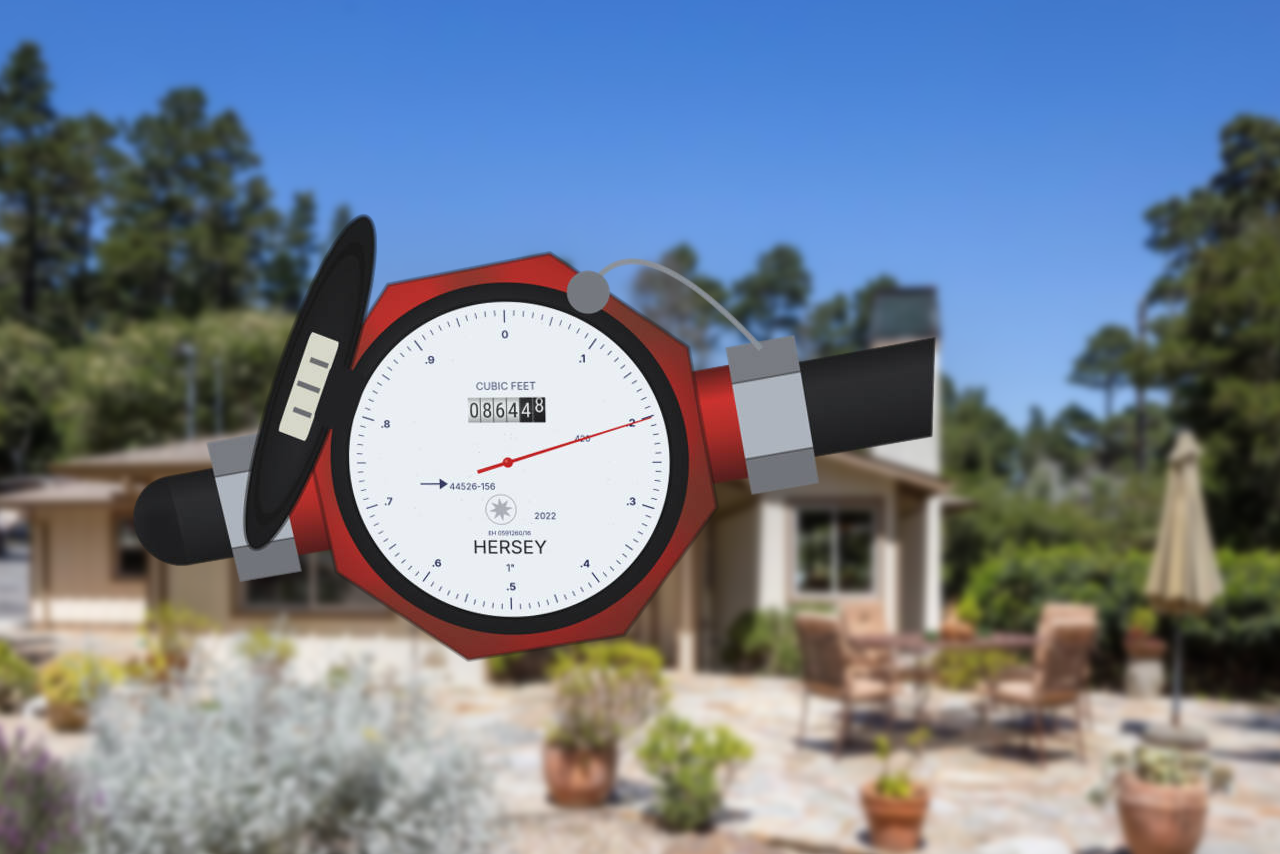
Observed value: {"value": 86448.20, "unit": "ft³"}
